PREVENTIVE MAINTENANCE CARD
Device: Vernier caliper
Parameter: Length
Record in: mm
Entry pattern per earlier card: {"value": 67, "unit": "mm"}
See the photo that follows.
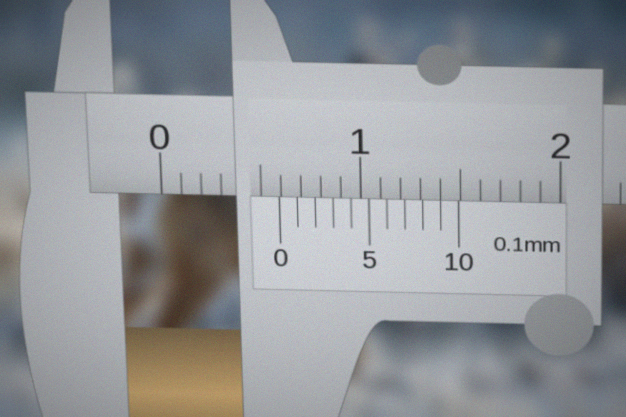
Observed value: {"value": 5.9, "unit": "mm"}
